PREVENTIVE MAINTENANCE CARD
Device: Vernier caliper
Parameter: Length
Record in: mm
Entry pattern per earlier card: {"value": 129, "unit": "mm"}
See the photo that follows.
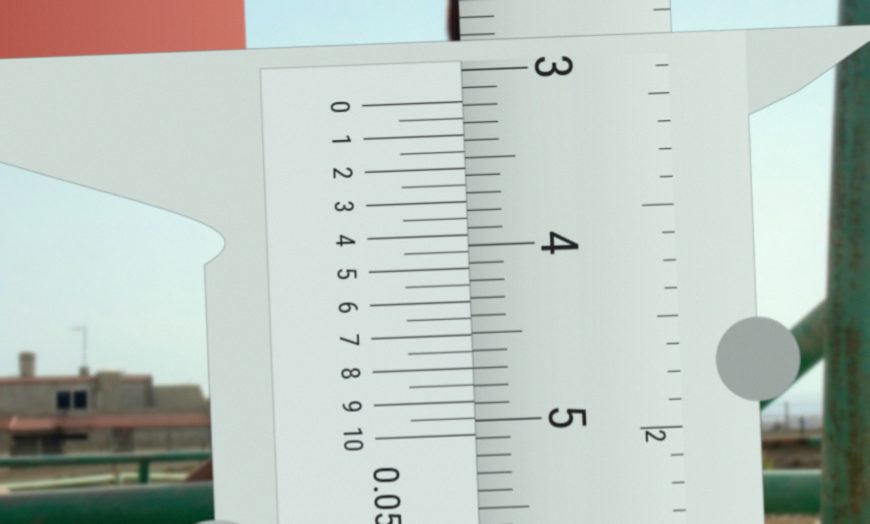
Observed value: {"value": 31.8, "unit": "mm"}
